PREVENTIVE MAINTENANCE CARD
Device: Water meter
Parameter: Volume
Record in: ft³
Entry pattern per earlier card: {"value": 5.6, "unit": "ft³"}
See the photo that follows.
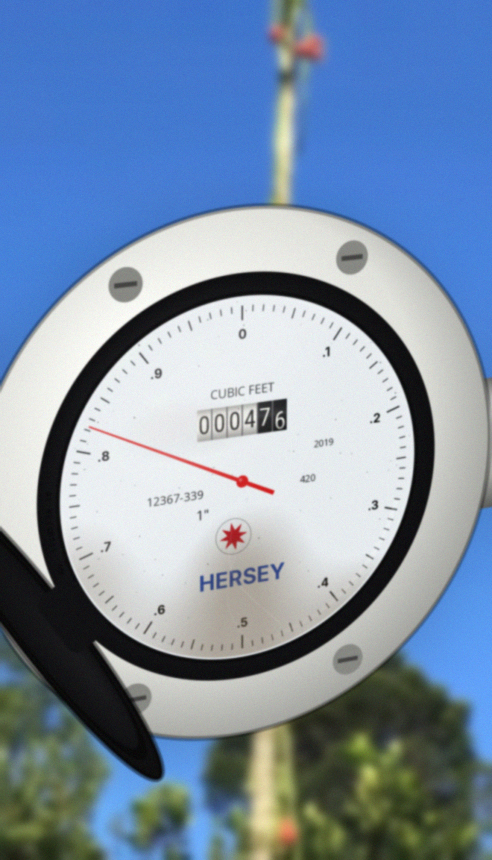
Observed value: {"value": 475.82, "unit": "ft³"}
